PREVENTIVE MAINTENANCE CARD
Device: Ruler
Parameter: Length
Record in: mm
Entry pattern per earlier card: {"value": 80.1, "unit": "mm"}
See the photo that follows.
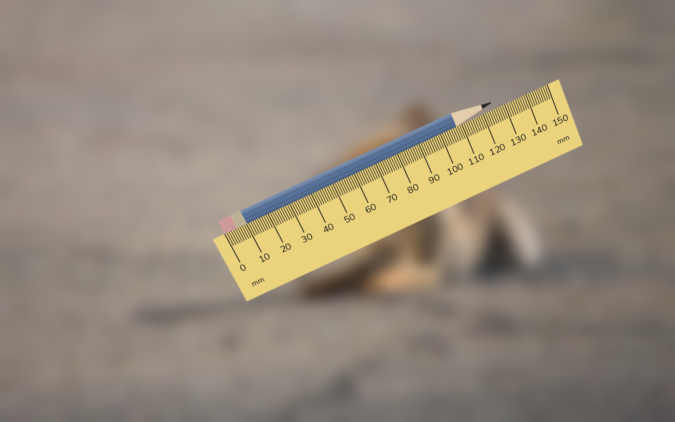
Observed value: {"value": 125, "unit": "mm"}
